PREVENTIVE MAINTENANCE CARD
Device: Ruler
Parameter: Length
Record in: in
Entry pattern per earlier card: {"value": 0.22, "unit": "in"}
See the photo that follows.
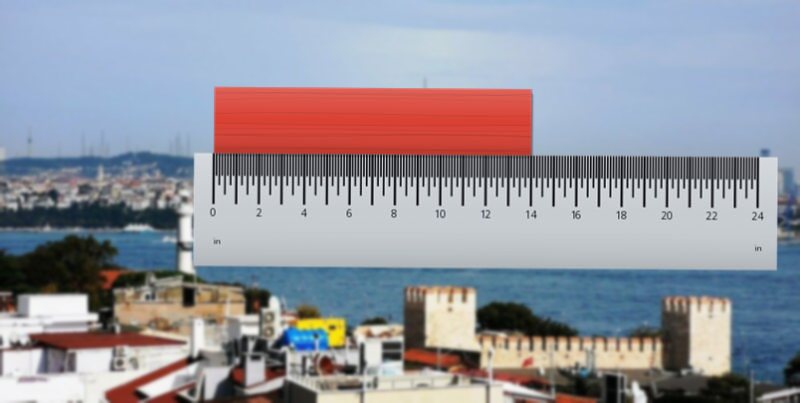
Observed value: {"value": 14, "unit": "in"}
